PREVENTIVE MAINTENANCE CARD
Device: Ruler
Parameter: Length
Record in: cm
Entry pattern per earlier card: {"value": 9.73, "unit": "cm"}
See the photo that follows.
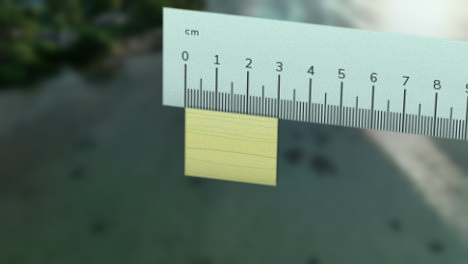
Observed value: {"value": 3, "unit": "cm"}
